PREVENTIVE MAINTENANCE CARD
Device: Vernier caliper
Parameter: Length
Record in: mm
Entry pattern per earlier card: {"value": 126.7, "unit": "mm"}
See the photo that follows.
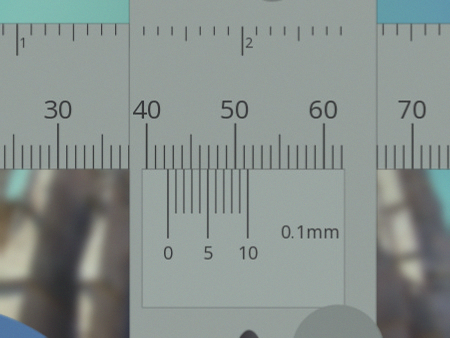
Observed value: {"value": 42.4, "unit": "mm"}
